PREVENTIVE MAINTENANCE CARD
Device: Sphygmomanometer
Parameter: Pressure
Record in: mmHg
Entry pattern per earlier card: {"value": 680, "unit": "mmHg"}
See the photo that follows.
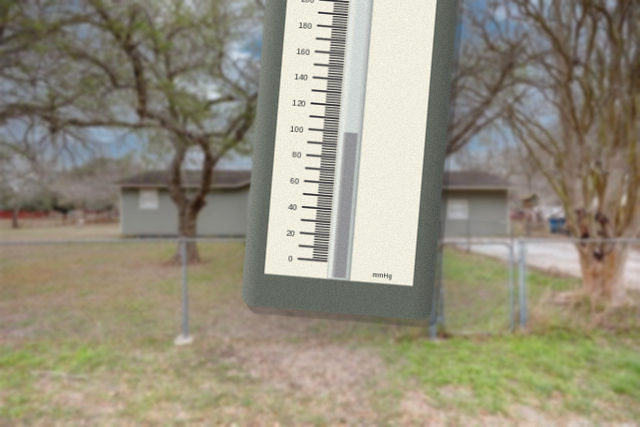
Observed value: {"value": 100, "unit": "mmHg"}
